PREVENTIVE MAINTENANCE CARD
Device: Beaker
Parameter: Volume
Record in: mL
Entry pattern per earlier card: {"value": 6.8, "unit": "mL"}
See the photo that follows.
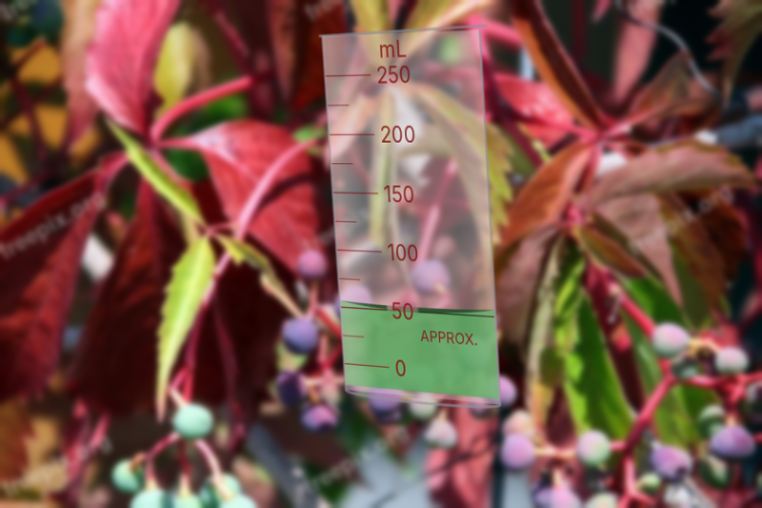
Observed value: {"value": 50, "unit": "mL"}
